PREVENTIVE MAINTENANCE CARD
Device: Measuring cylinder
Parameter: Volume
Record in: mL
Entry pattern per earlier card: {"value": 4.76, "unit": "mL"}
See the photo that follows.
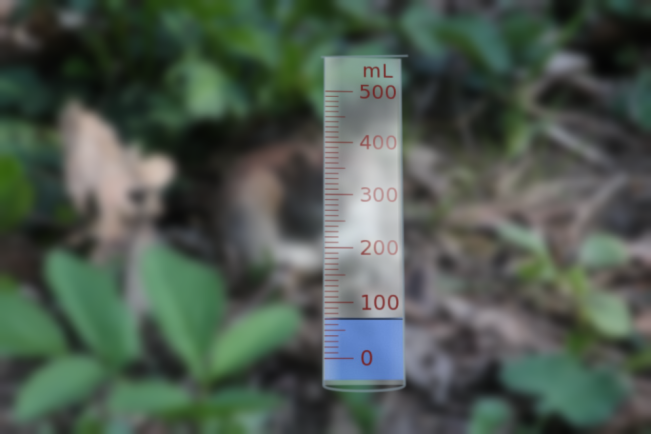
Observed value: {"value": 70, "unit": "mL"}
